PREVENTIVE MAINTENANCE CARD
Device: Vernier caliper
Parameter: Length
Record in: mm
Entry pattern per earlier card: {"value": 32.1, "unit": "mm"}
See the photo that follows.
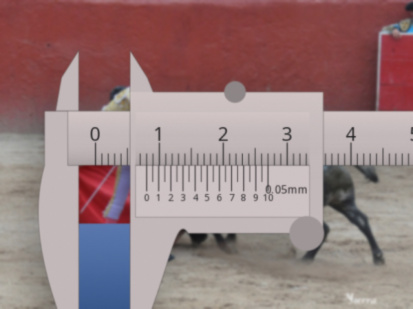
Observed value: {"value": 8.0, "unit": "mm"}
